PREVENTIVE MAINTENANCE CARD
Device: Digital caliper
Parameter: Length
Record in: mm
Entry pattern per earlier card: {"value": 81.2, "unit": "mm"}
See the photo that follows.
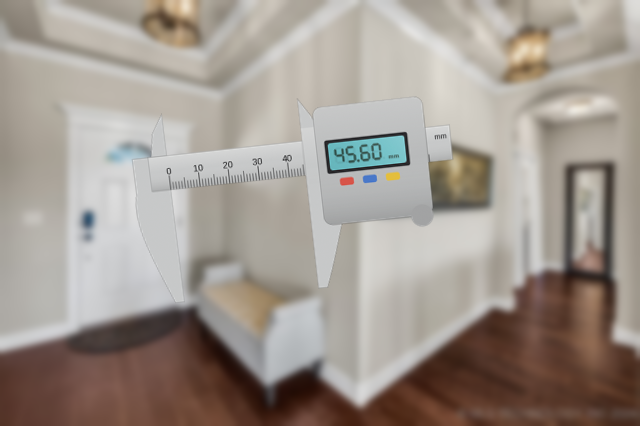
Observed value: {"value": 45.60, "unit": "mm"}
